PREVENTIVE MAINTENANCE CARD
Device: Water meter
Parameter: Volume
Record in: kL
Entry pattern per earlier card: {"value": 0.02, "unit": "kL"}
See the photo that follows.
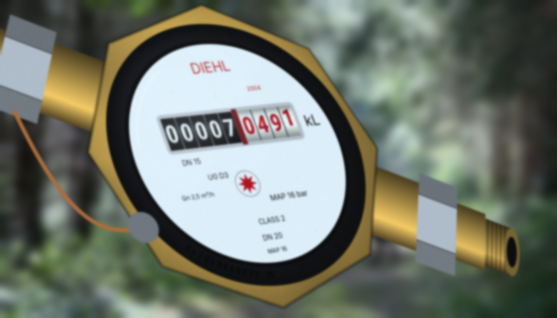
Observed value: {"value": 7.0491, "unit": "kL"}
